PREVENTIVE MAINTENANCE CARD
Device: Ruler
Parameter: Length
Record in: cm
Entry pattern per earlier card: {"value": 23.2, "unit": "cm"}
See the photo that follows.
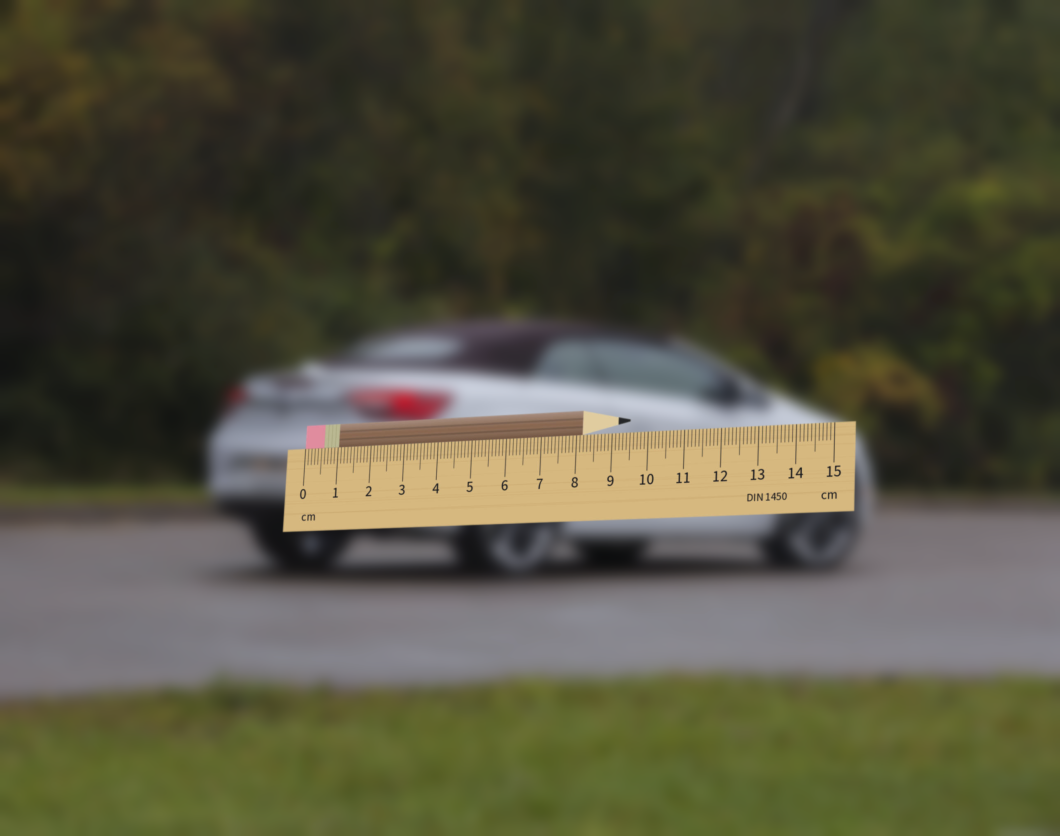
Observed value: {"value": 9.5, "unit": "cm"}
